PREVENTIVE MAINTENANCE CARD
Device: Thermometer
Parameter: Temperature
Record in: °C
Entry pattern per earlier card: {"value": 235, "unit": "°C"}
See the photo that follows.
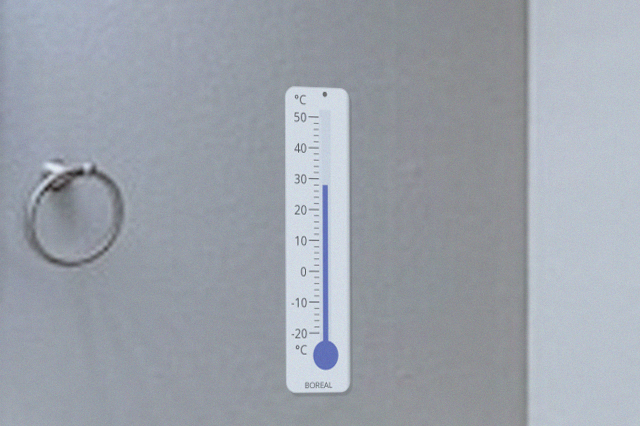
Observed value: {"value": 28, "unit": "°C"}
